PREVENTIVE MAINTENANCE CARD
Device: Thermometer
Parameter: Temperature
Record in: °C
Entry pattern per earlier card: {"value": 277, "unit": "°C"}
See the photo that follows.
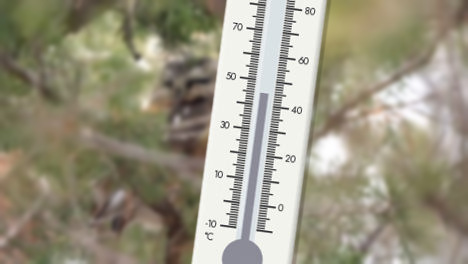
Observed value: {"value": 45, "unit": "°C"}
